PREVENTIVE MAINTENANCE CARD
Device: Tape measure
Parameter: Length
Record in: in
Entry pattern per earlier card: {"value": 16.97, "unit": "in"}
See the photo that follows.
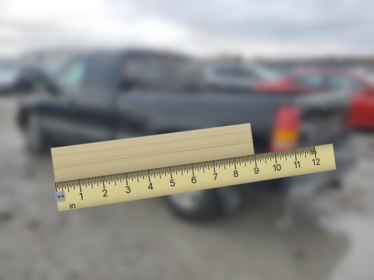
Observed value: {"value": 9, "unit": "in"}
